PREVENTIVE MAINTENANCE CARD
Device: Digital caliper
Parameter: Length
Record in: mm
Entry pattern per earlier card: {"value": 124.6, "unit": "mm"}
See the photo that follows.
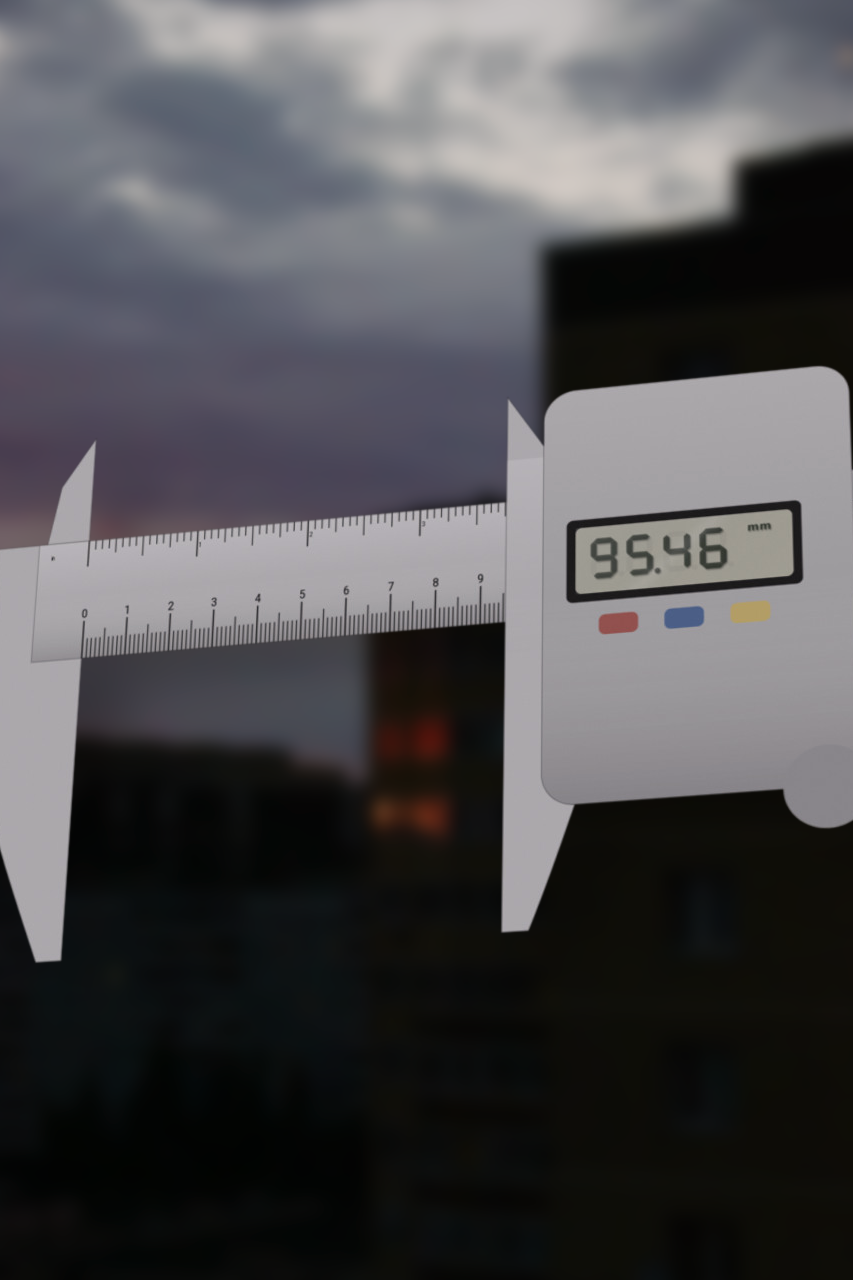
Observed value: {"value": 95.46, "unit": "mm"}
